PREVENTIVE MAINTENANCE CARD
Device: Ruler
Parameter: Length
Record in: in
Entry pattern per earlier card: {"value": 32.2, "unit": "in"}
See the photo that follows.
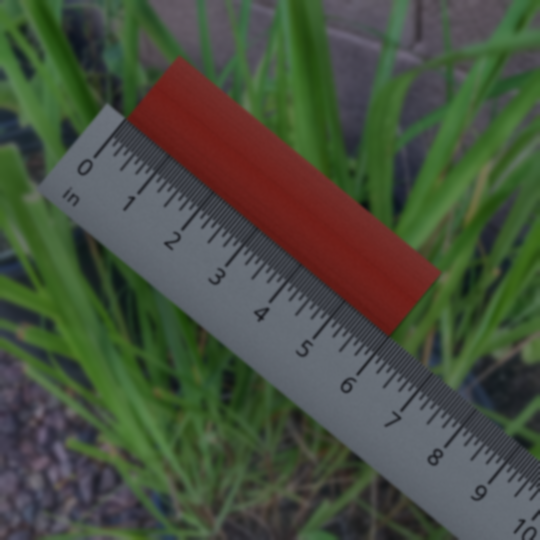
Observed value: {"value": 6, "unit": "in"}
